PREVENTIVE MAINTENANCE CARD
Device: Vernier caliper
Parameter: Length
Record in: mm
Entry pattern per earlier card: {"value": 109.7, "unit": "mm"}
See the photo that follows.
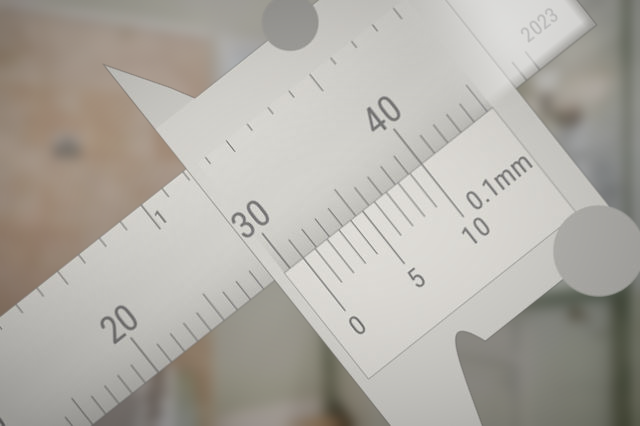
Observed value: {"value": 31.0, "unit": "mm"}
